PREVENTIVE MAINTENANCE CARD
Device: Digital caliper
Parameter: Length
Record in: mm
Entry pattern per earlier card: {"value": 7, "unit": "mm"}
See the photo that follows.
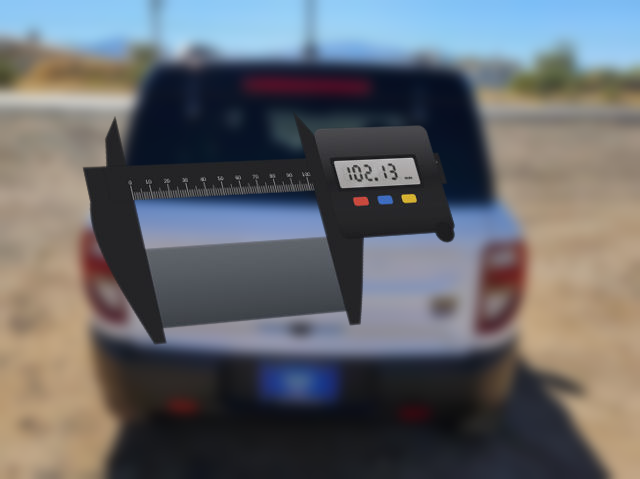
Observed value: {"value": 102.13, "unit": "mm"}
